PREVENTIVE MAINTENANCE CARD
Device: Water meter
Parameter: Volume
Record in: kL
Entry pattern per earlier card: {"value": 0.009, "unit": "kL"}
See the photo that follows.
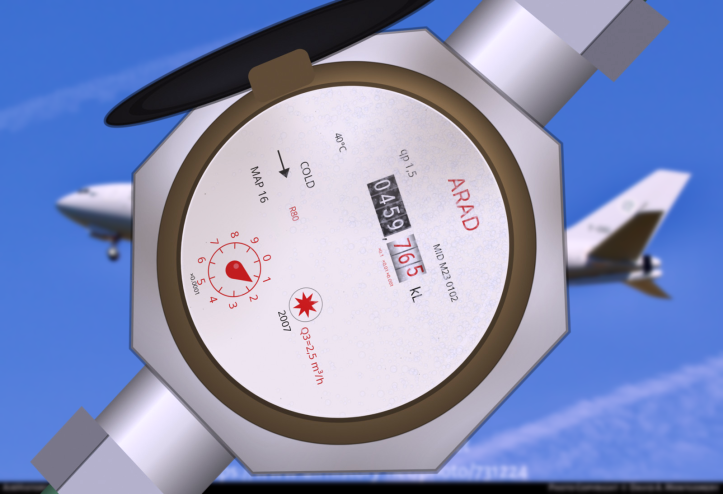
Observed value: {"value": 459.7651, "unit": "kL"}
